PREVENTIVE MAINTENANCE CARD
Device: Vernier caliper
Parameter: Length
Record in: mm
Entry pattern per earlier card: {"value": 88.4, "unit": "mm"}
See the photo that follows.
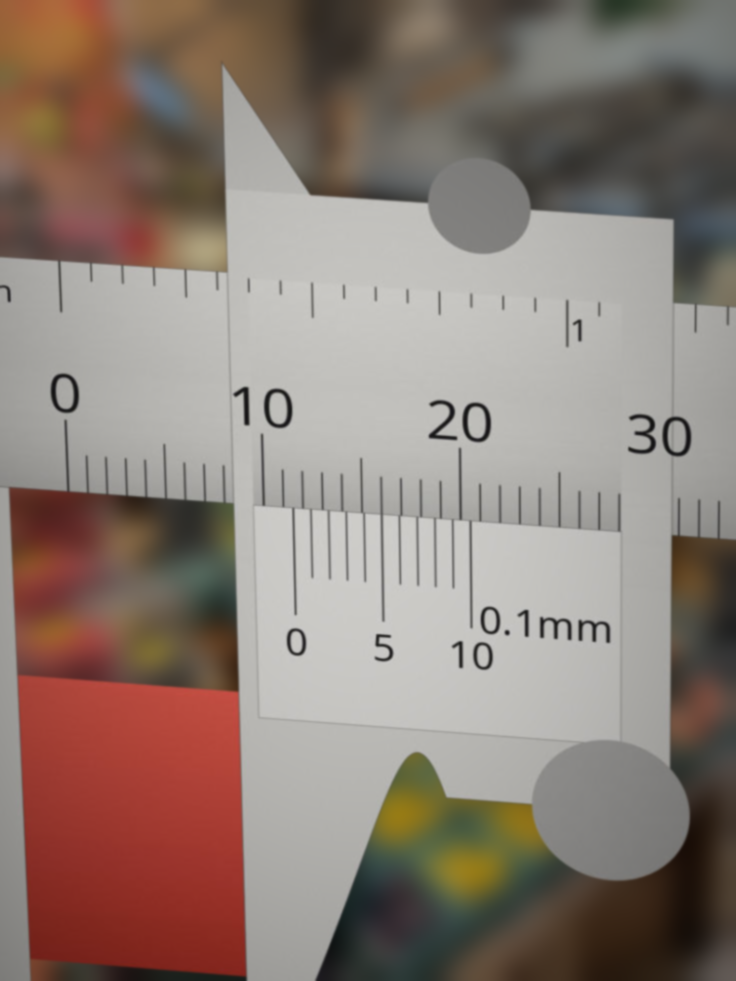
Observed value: {"value": 11.5, "unit": "mm"}
